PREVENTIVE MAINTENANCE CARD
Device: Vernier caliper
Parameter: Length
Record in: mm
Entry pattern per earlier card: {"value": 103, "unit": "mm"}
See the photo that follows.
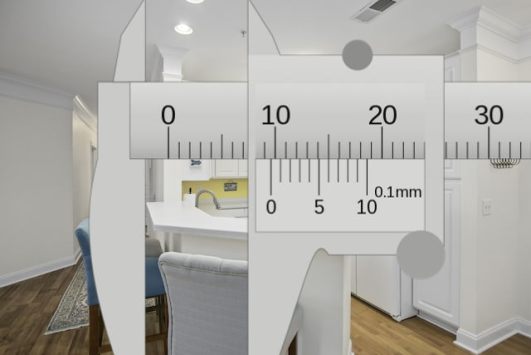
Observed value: {"value": 9.6, "unit": "mm"}
